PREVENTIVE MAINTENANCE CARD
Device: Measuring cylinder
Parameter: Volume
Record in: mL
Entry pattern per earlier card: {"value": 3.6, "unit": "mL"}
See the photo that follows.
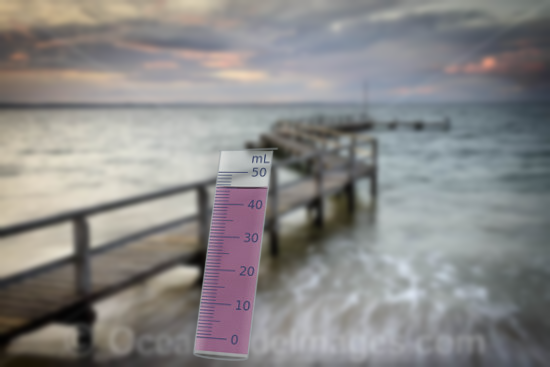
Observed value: {"value": 45, "unit": "mL"}
